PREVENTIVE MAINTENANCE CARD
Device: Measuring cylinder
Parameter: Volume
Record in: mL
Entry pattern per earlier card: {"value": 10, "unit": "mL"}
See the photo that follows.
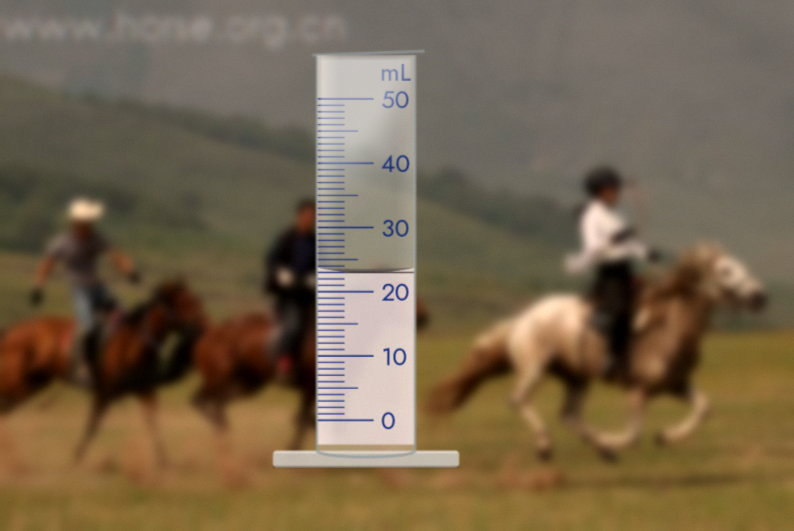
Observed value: {"value": 23, "unit": "mL"}
